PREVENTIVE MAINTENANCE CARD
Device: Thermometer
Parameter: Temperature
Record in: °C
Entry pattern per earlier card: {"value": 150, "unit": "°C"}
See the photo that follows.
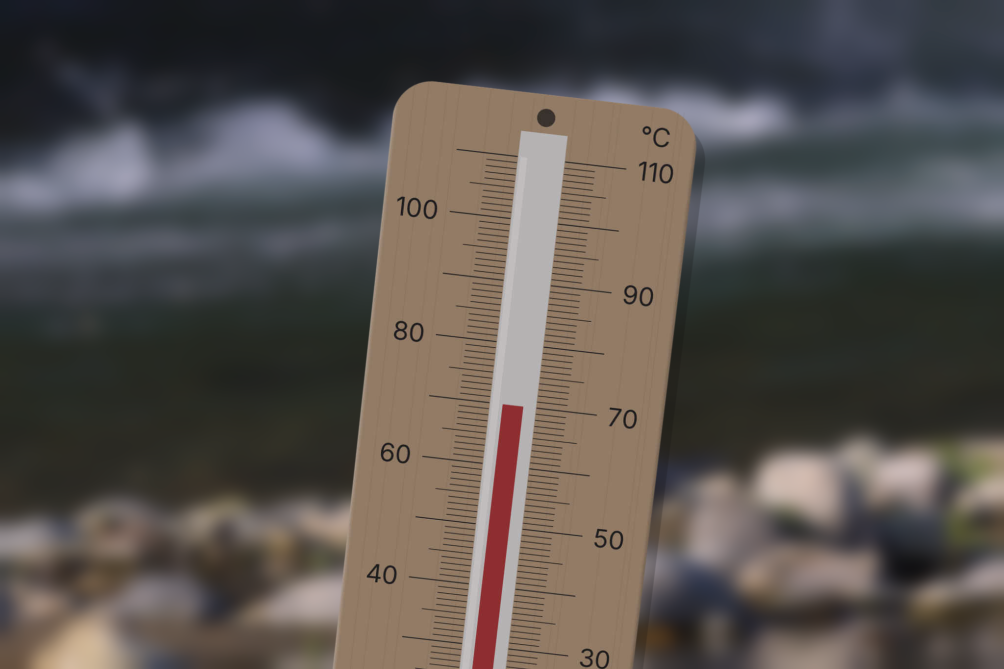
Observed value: {"value": 70, "unit": "°C"}
